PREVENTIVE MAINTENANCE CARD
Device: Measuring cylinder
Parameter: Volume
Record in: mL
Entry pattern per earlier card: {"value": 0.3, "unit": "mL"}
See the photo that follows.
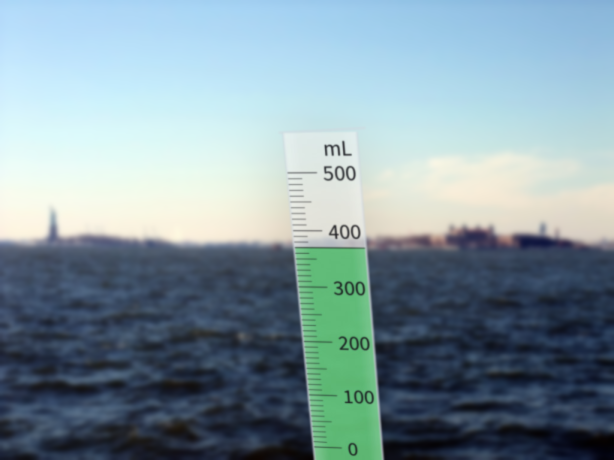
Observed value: {"value": 370, "unit": "mL"}
